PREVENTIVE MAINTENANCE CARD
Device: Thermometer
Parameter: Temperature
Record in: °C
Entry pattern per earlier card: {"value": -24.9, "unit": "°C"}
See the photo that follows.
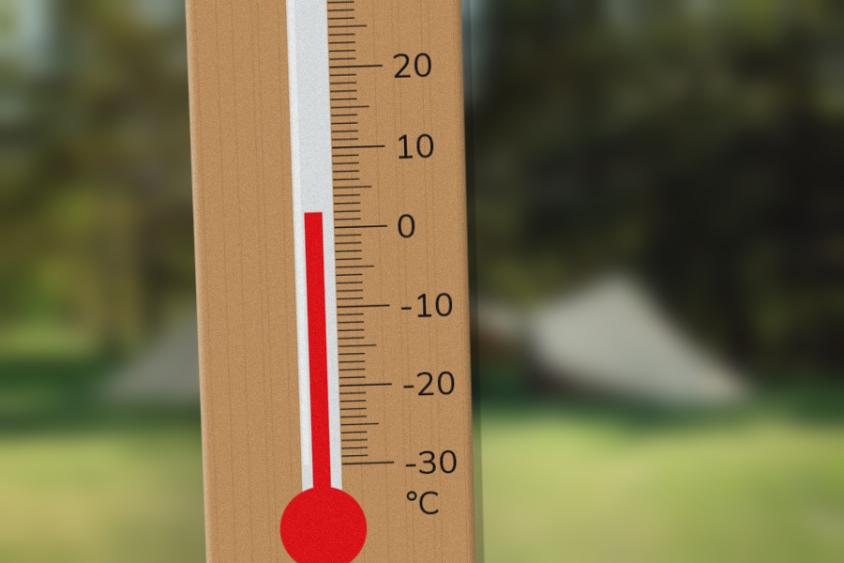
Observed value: {"value": 2, "unit": "°C"}
